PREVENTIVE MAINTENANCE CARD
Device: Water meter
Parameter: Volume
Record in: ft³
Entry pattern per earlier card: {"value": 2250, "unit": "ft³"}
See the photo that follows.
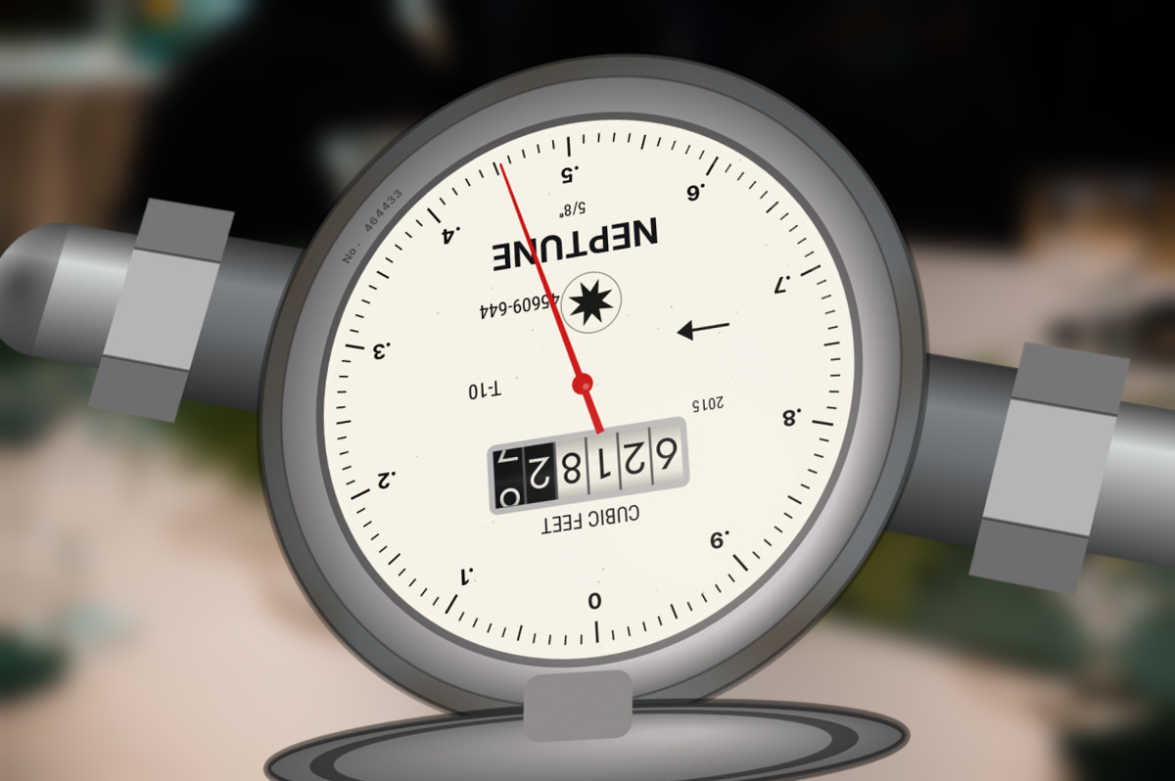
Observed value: {"value": 621826.45, "unit": "ft³"}
